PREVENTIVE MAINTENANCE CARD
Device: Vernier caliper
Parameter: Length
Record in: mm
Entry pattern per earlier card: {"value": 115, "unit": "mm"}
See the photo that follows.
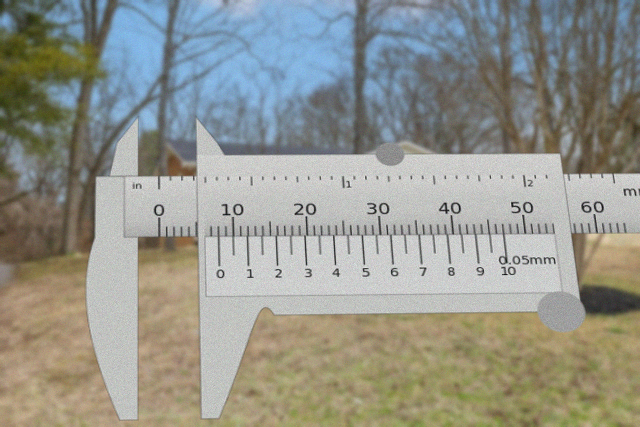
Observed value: {"value": 8.0, "unit": "mm"}
